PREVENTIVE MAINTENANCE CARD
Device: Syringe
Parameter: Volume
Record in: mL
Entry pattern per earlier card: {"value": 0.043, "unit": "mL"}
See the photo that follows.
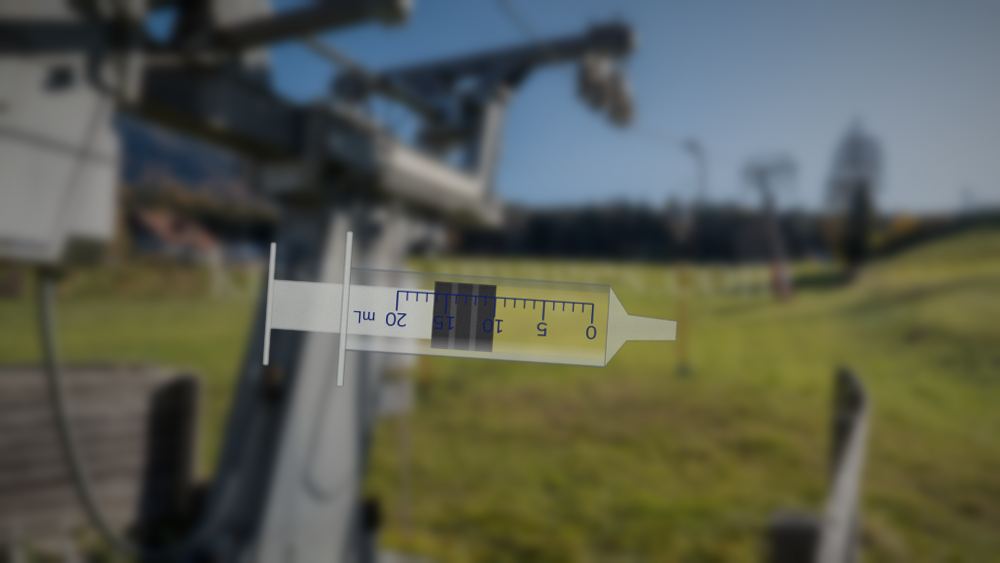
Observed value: {"value": 10, "unit": "mL"}
